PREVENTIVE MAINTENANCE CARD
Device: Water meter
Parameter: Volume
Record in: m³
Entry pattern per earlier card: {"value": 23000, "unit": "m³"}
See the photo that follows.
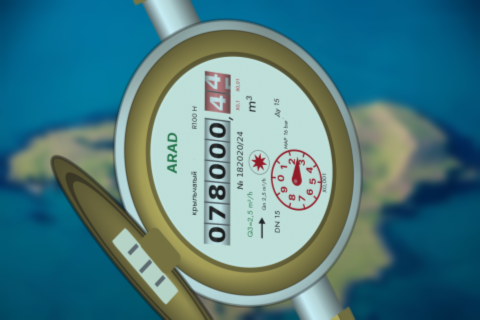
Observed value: {"value": 78000.442, "unit": "m³"}
